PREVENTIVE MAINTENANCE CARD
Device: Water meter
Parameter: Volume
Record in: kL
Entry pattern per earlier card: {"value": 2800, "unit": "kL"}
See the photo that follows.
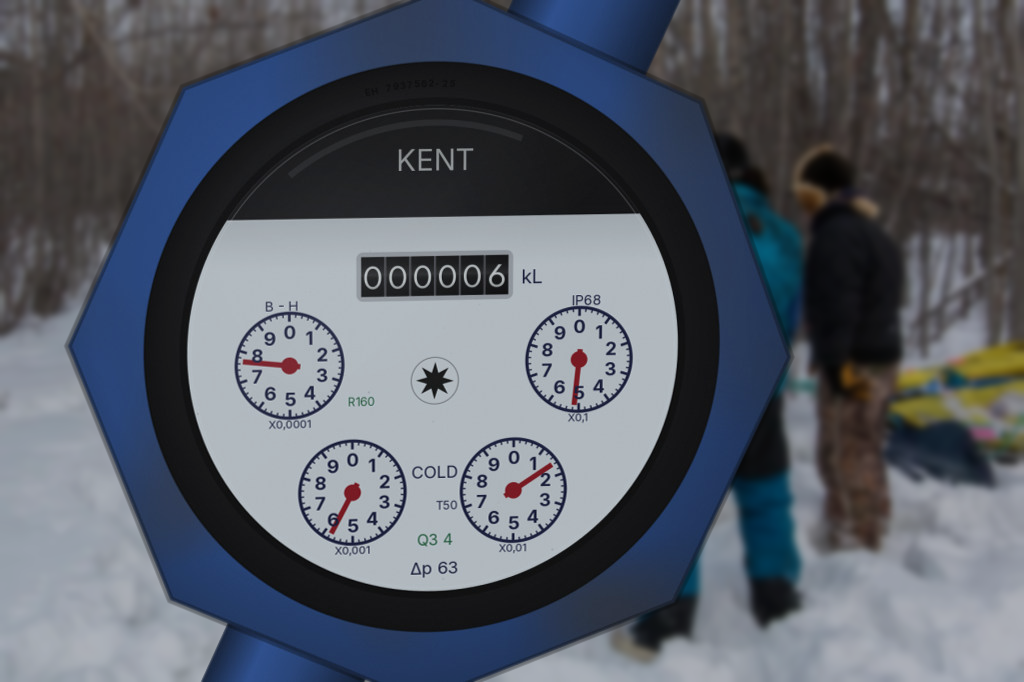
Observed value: {"value": 6.5157, "unit": "kL"}
